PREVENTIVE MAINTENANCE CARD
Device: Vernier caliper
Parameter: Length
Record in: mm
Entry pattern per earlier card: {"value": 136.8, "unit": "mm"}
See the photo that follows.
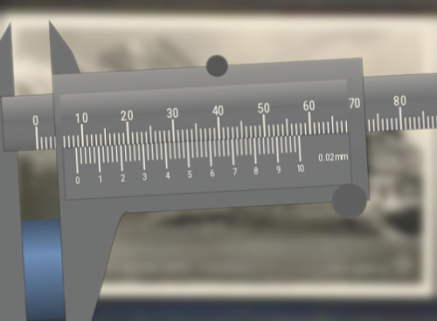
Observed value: {"value": 8.5, "unit": "mm"}
